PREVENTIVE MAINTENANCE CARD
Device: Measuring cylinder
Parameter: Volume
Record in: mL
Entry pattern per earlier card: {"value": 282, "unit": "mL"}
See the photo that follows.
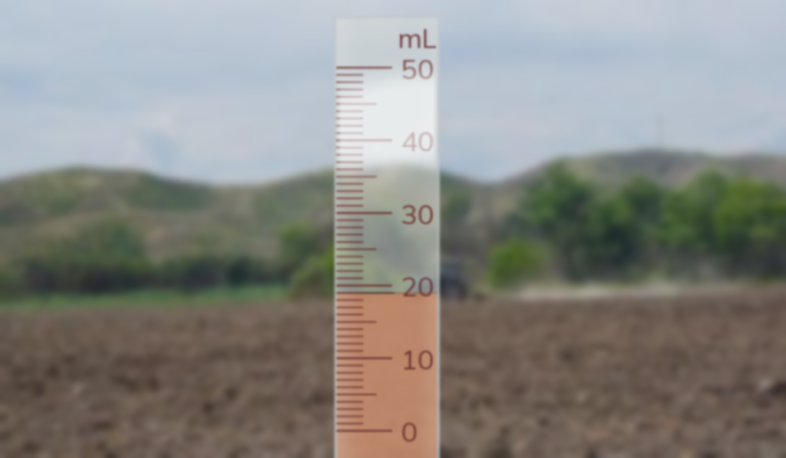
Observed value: {"value": 19, "unit": "mL"}
